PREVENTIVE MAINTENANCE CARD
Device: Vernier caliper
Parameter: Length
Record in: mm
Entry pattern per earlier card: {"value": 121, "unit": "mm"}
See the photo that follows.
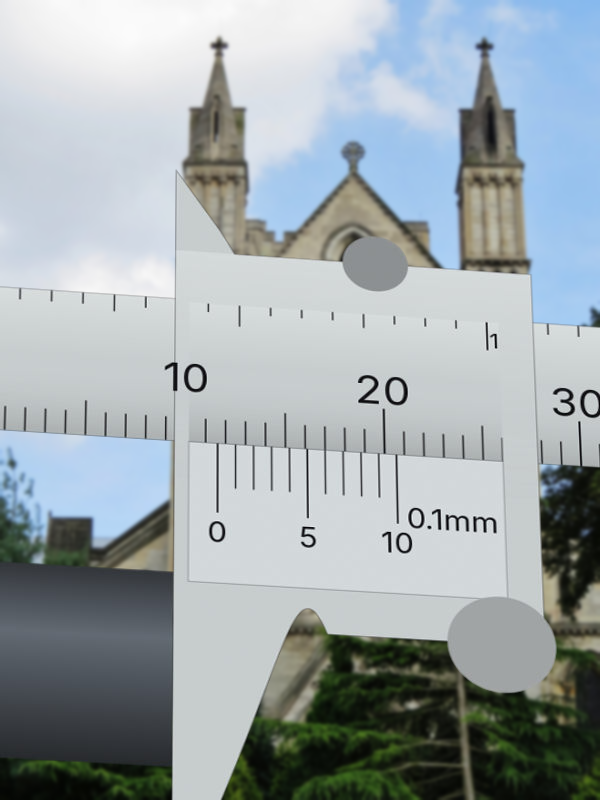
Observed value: {"value": 11.6, "unit": "mm"}
